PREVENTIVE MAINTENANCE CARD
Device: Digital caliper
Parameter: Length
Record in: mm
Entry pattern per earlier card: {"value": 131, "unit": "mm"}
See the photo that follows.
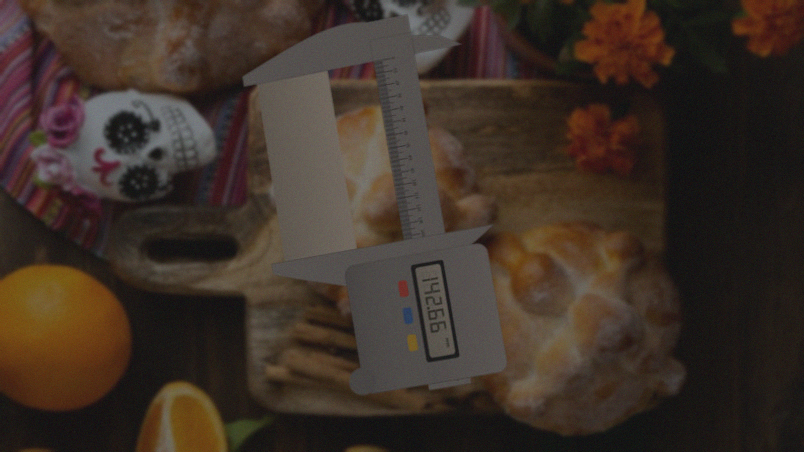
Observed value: {"value": 142.66, "unit": "mm"}
